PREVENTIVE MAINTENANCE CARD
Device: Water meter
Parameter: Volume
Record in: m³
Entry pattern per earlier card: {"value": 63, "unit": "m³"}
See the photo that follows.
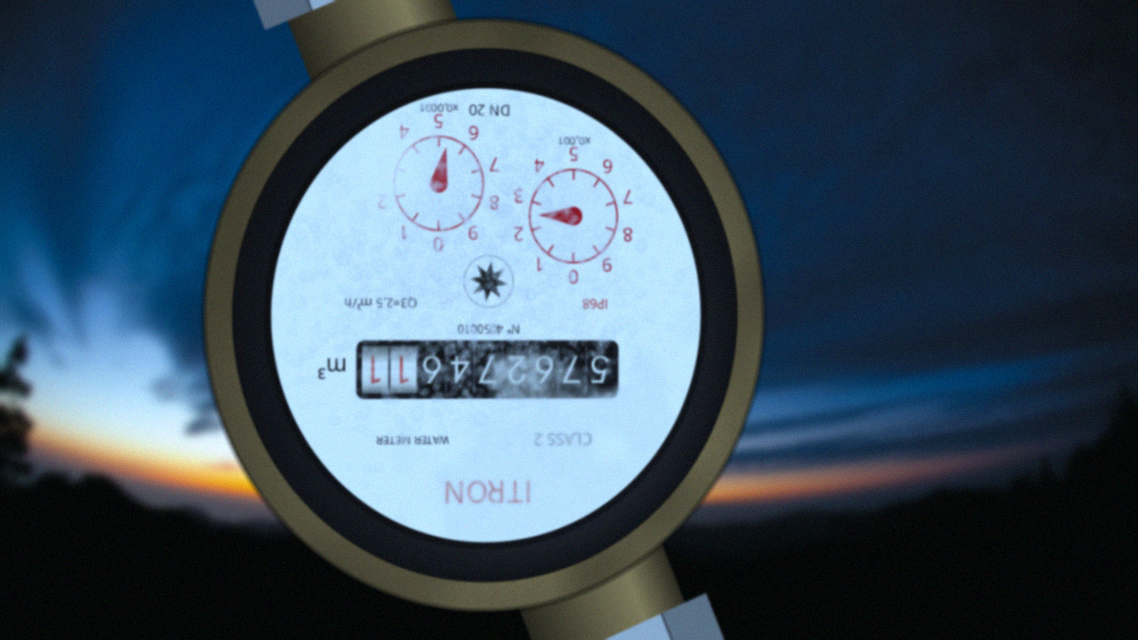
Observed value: {"value": 5762746.1125, "unit": "m³"}
